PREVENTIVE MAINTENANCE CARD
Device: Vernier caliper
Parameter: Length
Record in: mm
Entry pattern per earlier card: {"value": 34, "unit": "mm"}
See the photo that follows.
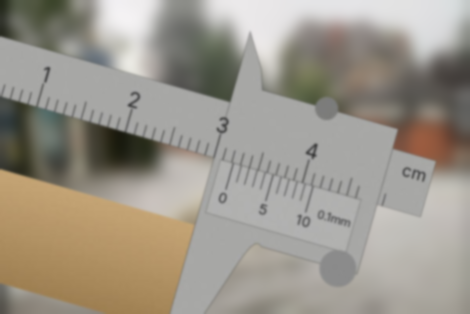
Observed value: {"value": 32.2, "unit": "mm"}
